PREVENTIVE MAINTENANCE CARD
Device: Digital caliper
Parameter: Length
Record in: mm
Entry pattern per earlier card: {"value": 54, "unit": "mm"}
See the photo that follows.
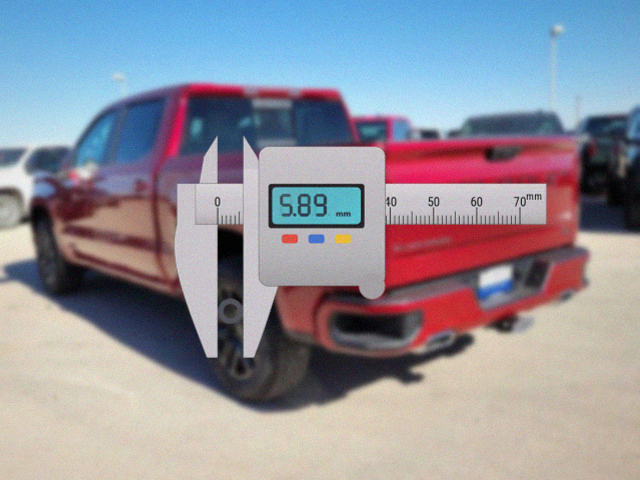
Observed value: {"value": 5.89, "unit": "mm"}
